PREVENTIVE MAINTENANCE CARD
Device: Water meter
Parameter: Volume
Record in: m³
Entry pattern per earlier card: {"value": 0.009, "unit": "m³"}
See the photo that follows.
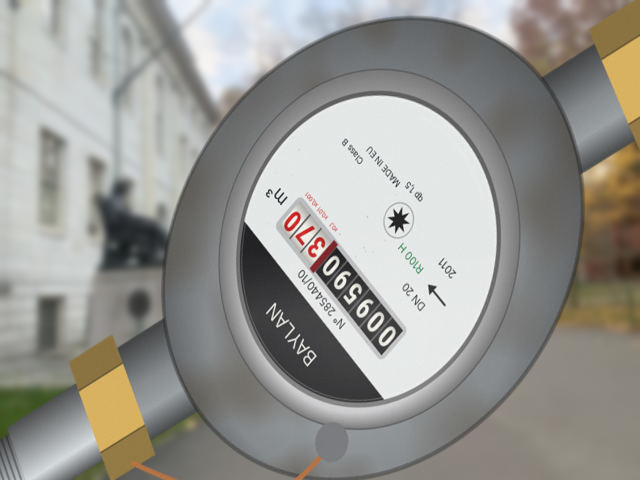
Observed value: {"value": 9590.370, "unit": "m³"}
